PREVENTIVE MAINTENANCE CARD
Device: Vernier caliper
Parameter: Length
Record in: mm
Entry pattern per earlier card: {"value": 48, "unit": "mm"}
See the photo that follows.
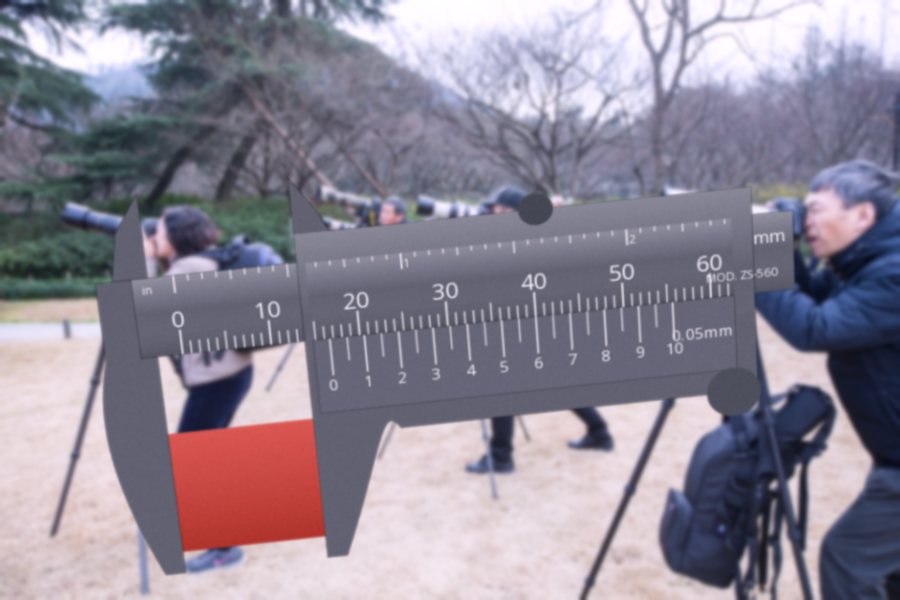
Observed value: {"value": 16.6, "unit": "mm"}
